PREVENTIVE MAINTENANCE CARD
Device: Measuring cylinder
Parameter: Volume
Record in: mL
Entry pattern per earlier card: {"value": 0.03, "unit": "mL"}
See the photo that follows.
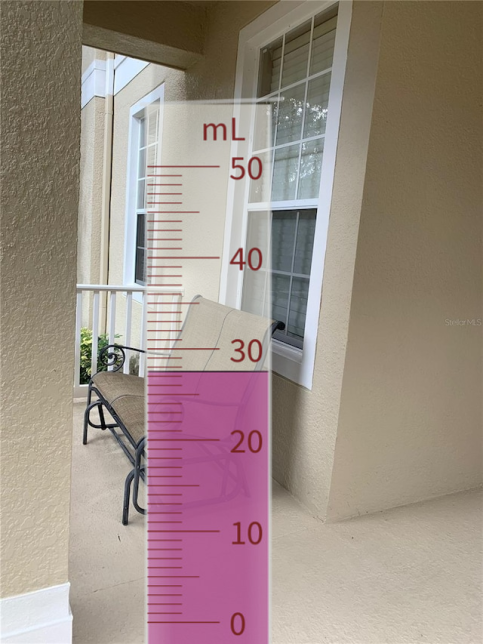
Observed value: {"value": 27.5, "unit": "mL"}
